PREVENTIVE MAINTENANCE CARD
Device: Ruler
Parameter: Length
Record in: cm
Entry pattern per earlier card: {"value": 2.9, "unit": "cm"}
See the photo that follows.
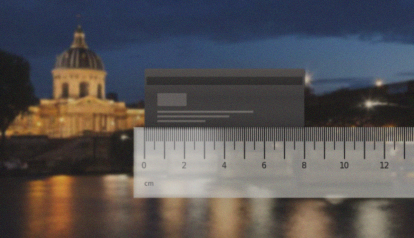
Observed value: {"value": 8, "unit": "cm"}
